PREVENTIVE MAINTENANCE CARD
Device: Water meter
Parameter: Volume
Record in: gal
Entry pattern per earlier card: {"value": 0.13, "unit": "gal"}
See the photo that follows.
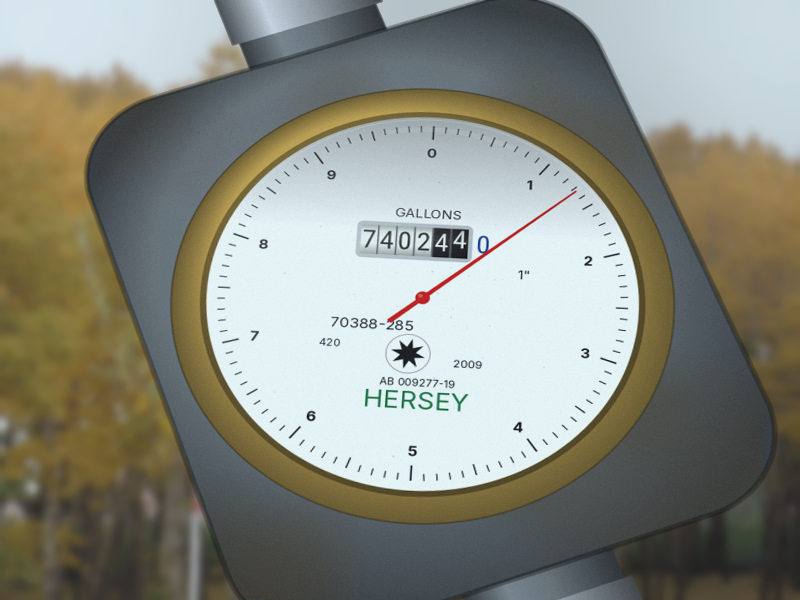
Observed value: {"value": 7402441.3, "unit": "gal"}
